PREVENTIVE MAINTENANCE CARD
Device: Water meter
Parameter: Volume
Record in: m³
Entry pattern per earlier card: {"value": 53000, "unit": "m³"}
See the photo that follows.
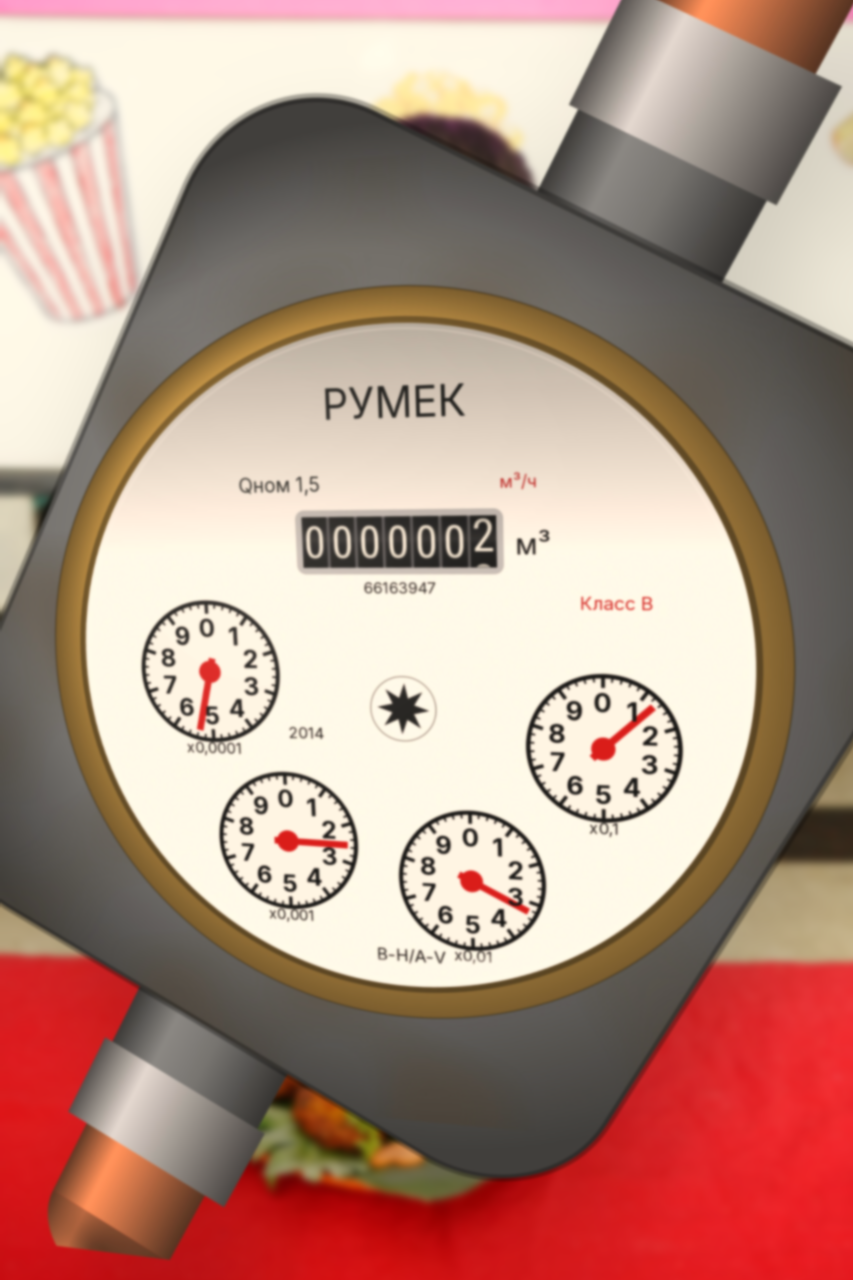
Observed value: {"value": 2.1325, "unit": "m³"}
